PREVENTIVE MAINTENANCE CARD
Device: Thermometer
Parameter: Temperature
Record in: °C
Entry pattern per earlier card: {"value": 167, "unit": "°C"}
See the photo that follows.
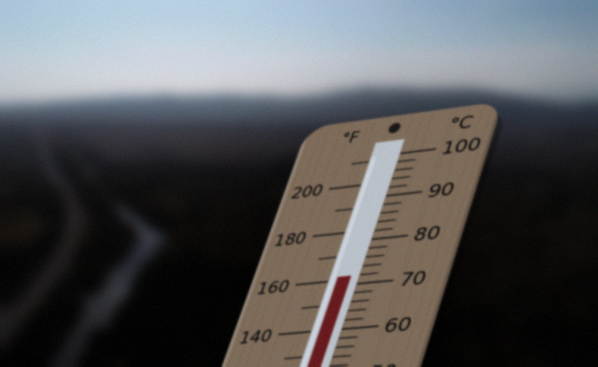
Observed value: {"value": 72, "unit": "°C"}
